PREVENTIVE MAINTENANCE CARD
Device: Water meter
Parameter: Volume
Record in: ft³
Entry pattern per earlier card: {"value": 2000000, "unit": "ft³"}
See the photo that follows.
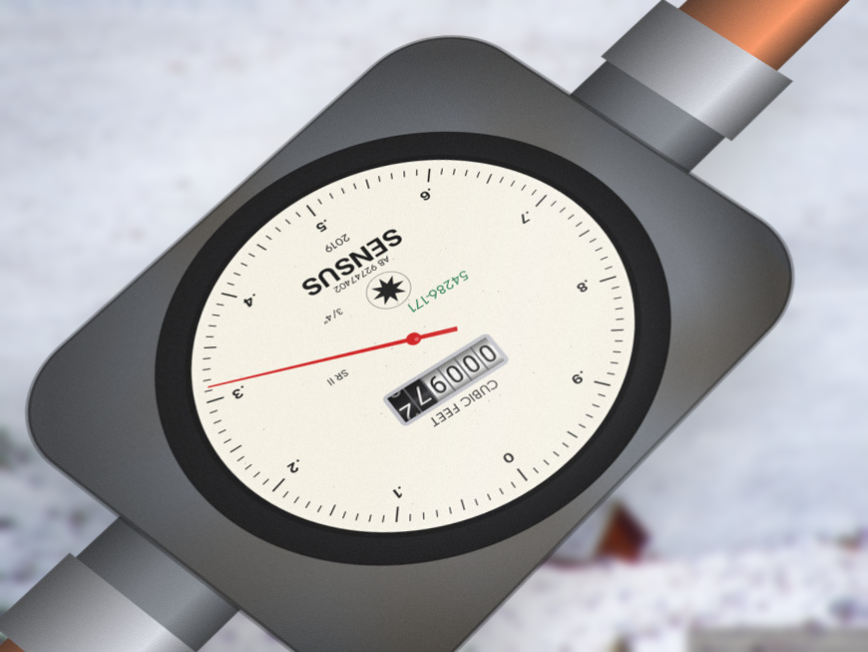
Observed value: {"value": 972.31, "unit": "ft³"}
